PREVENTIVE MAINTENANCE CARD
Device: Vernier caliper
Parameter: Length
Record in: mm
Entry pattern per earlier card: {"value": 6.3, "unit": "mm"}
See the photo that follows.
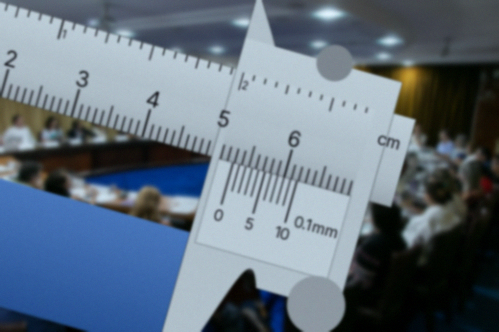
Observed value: {"value": 52.8, "unit": "mm"}
